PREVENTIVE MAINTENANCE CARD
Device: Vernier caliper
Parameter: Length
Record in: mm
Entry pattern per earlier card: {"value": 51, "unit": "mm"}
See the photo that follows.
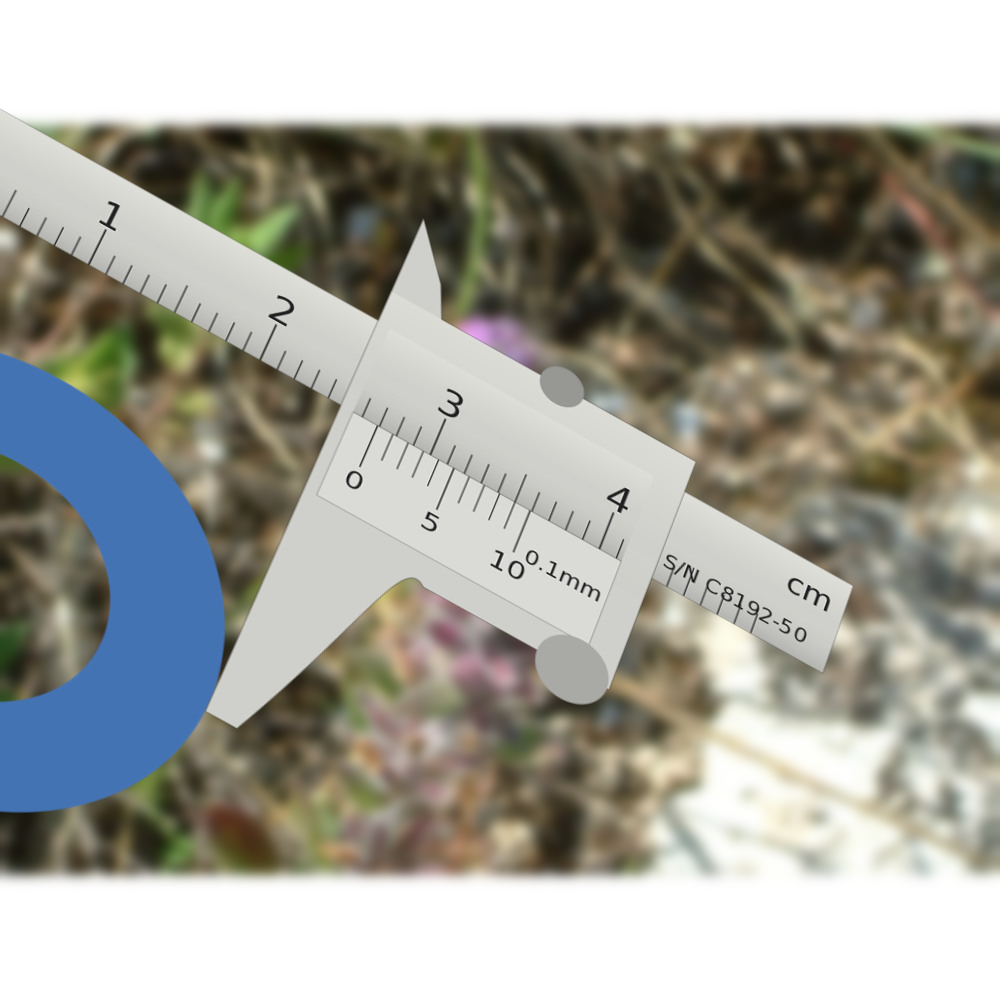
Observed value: {"value": 26.9, "unit": "mm"}
